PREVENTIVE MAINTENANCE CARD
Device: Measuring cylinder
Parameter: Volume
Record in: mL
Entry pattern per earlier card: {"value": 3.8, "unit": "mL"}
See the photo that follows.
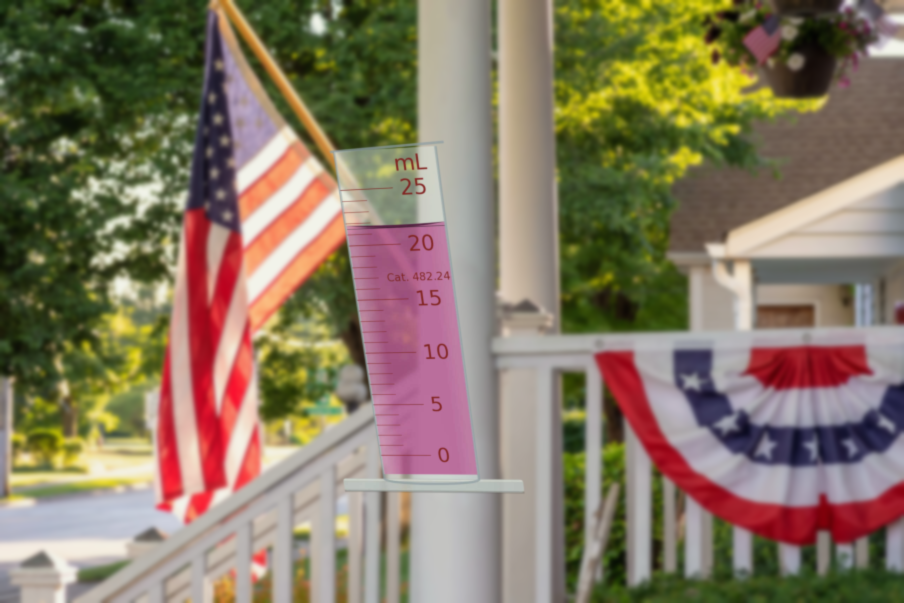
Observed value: {"value": 21.5, "unit": "mL"}
